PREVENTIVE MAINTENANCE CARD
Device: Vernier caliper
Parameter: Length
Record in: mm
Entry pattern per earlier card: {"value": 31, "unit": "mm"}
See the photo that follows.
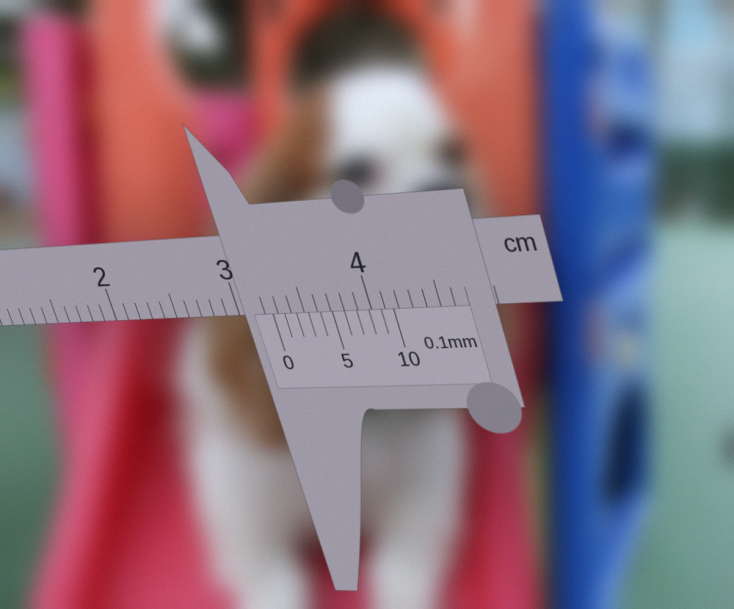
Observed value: {"value": 32.6, "unit": "mm"}
